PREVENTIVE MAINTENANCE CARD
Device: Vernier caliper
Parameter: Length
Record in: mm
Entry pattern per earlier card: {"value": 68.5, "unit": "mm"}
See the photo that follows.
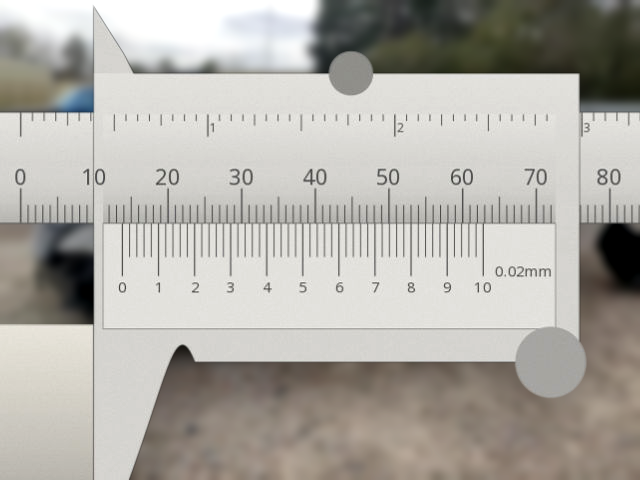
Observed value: {"value": 13.8, "unit": "mm"}
